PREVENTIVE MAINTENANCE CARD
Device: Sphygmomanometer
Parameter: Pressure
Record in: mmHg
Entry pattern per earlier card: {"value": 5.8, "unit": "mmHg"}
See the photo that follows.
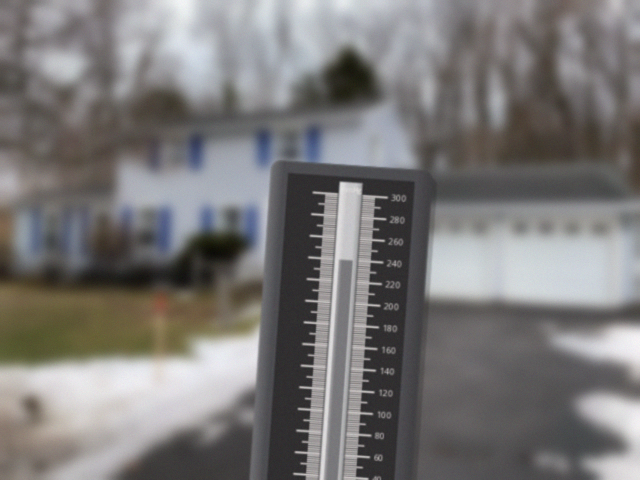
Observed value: {"value": 240, "unit": "mmHg"}
